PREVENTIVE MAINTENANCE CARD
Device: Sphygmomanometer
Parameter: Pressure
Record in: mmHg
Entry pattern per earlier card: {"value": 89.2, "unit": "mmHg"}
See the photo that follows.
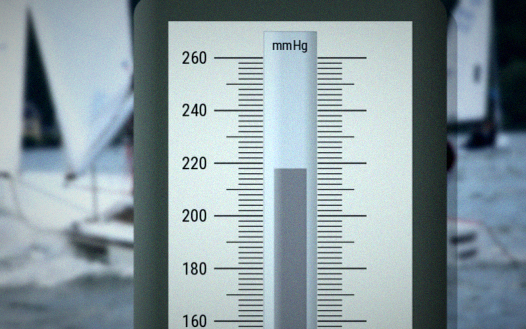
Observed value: {"value": 218, "unit": "mmHg"}
